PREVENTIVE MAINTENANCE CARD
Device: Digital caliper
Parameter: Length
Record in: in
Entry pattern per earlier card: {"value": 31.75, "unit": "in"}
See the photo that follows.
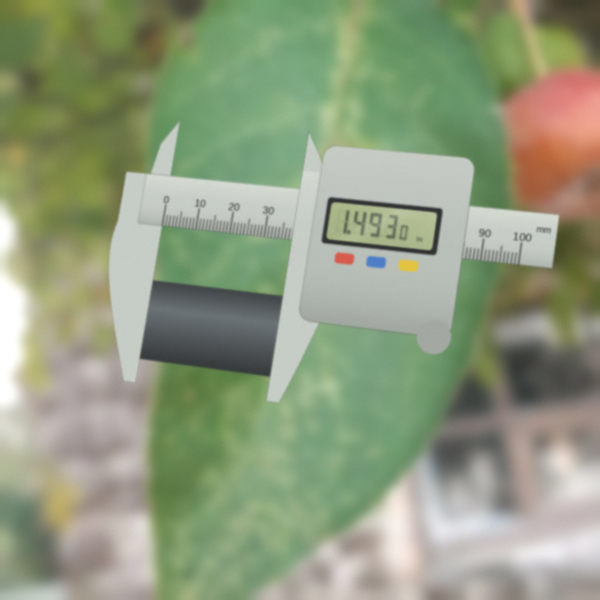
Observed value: {"value": 1.4930, "unit": "in"}
